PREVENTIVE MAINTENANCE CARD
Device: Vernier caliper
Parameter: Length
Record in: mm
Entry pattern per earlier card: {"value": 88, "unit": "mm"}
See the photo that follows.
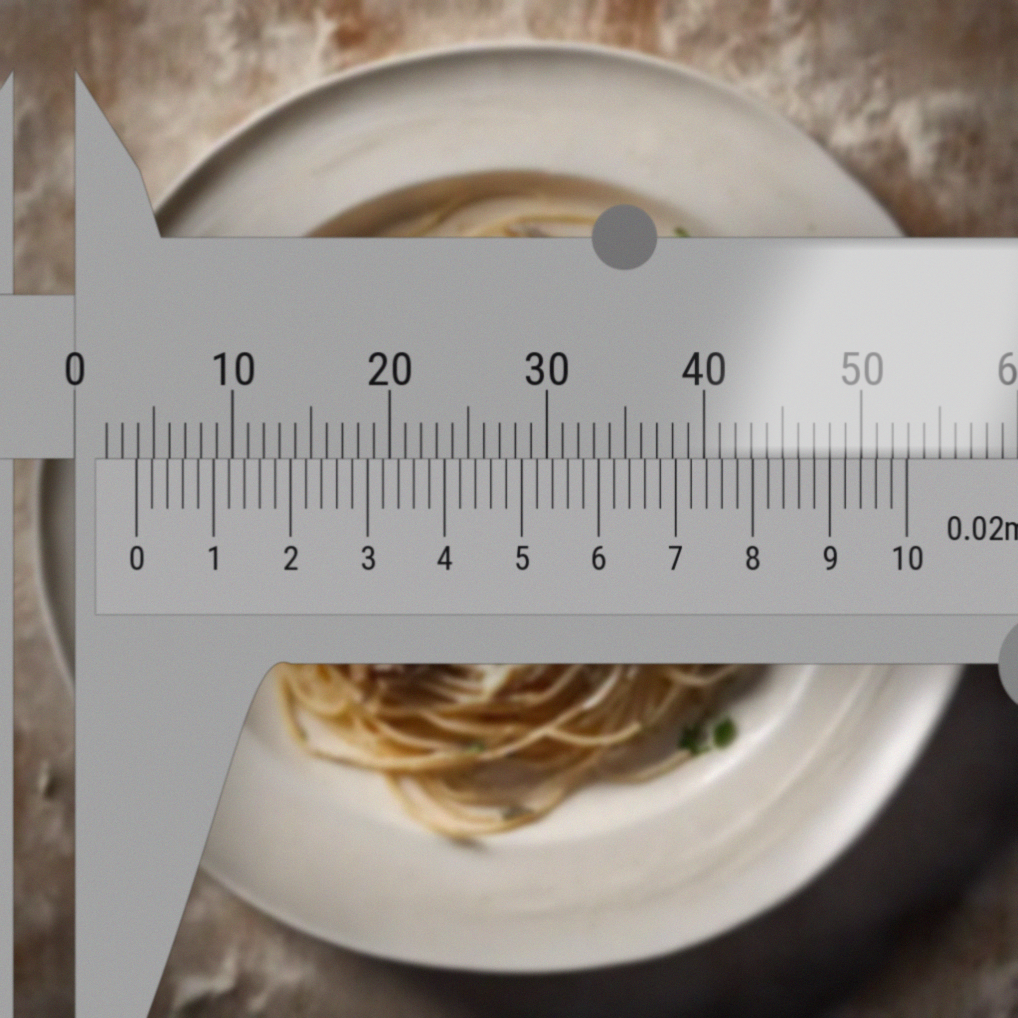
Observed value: {"value": 3.9, "unit": "mm"}
